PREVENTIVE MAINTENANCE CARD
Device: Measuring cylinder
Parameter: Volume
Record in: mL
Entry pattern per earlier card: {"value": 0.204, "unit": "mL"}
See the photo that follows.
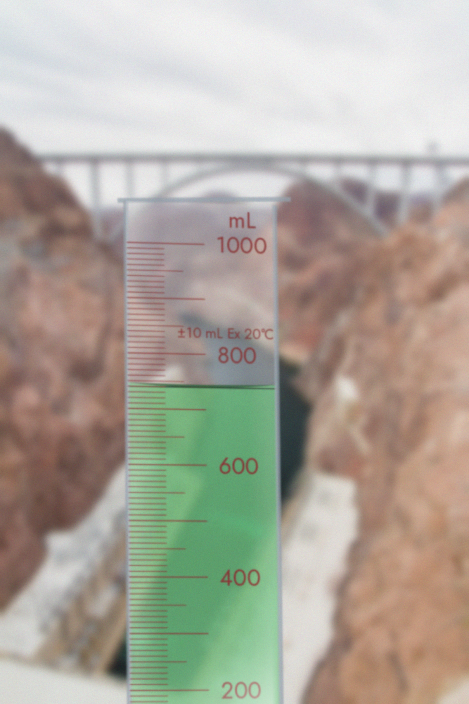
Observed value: {"value": 740, "unit": "mL"}
